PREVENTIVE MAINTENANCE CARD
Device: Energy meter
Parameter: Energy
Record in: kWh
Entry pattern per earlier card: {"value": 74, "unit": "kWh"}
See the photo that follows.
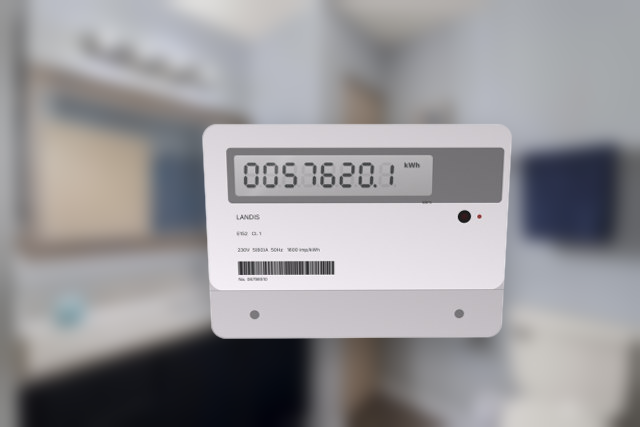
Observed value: {"value": 57620.1, "unit": "kWh"}
